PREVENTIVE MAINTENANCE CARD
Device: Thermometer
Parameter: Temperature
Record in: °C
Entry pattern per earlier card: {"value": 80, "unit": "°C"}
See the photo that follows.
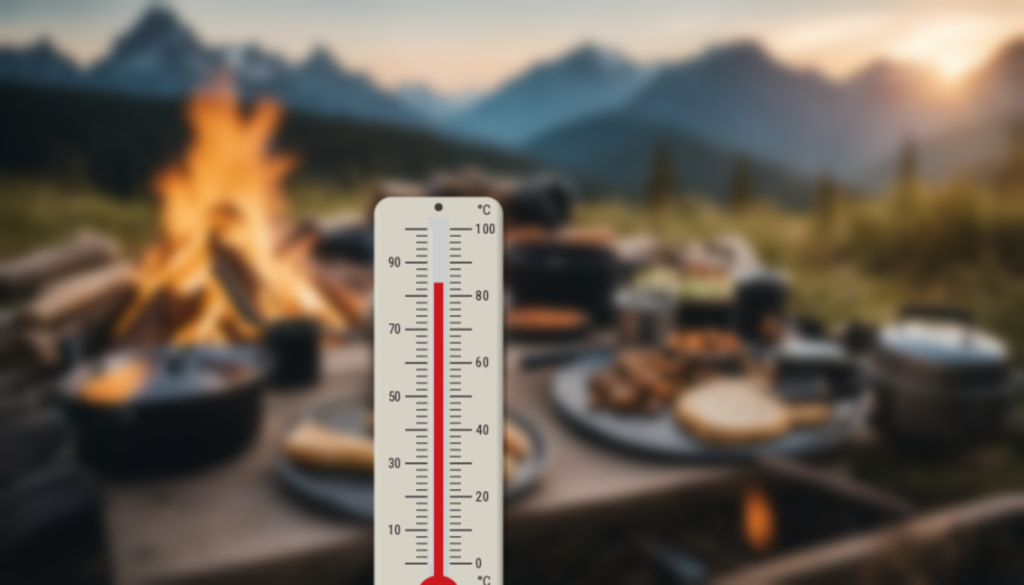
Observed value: {"value": 84, "unit": "°C"}
